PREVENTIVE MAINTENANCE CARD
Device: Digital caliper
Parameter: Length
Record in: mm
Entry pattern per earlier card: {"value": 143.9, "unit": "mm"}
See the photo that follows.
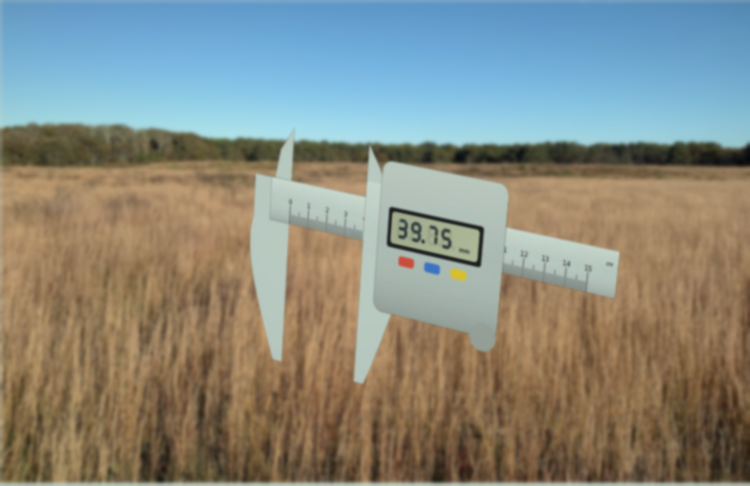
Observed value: {"value": 39.75, "unit": "mm"}
